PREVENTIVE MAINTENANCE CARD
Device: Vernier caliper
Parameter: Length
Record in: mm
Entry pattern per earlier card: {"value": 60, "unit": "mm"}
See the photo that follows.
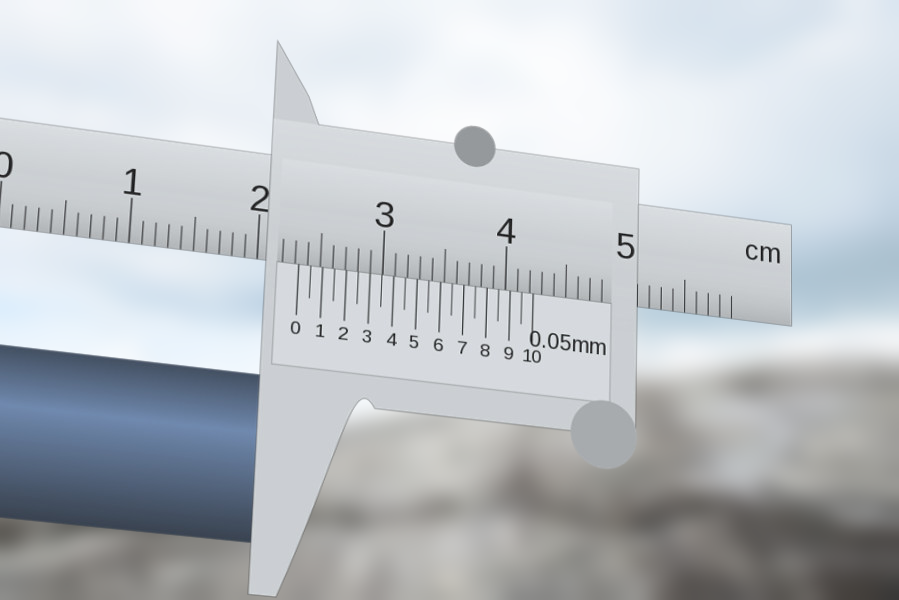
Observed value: {"value": 23.3, "unit": "mm"}
